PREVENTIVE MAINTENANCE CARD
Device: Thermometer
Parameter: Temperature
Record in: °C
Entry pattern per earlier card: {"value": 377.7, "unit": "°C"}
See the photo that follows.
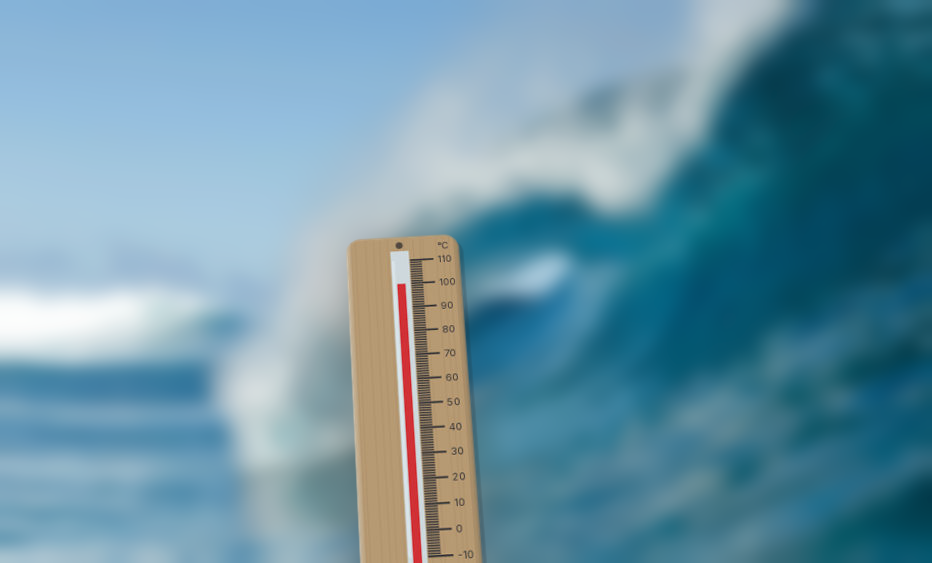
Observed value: {"value": 100, "unit": "°C"}
